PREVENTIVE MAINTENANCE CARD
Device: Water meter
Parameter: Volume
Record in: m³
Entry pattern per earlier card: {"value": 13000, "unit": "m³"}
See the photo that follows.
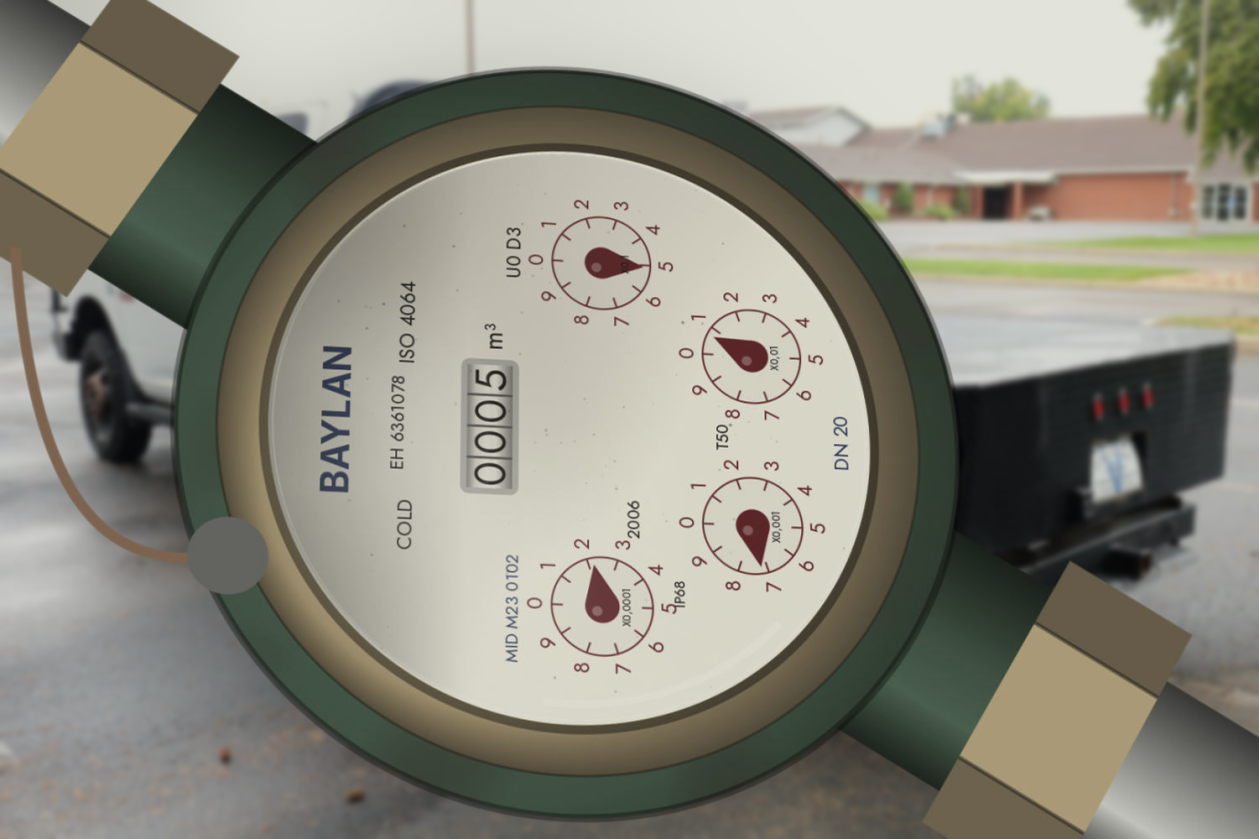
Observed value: {"value": 5.5072, "unit": "m³"}
